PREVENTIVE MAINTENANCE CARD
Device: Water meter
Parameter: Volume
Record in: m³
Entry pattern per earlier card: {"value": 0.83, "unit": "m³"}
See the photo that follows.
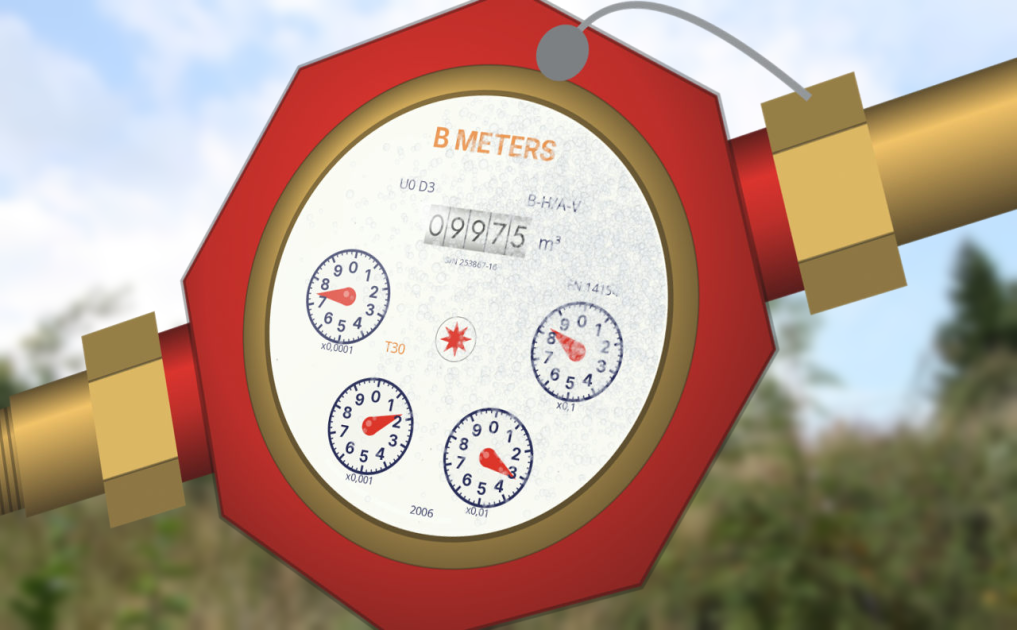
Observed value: {"value": 9975.8317, "unit": "m³"}
